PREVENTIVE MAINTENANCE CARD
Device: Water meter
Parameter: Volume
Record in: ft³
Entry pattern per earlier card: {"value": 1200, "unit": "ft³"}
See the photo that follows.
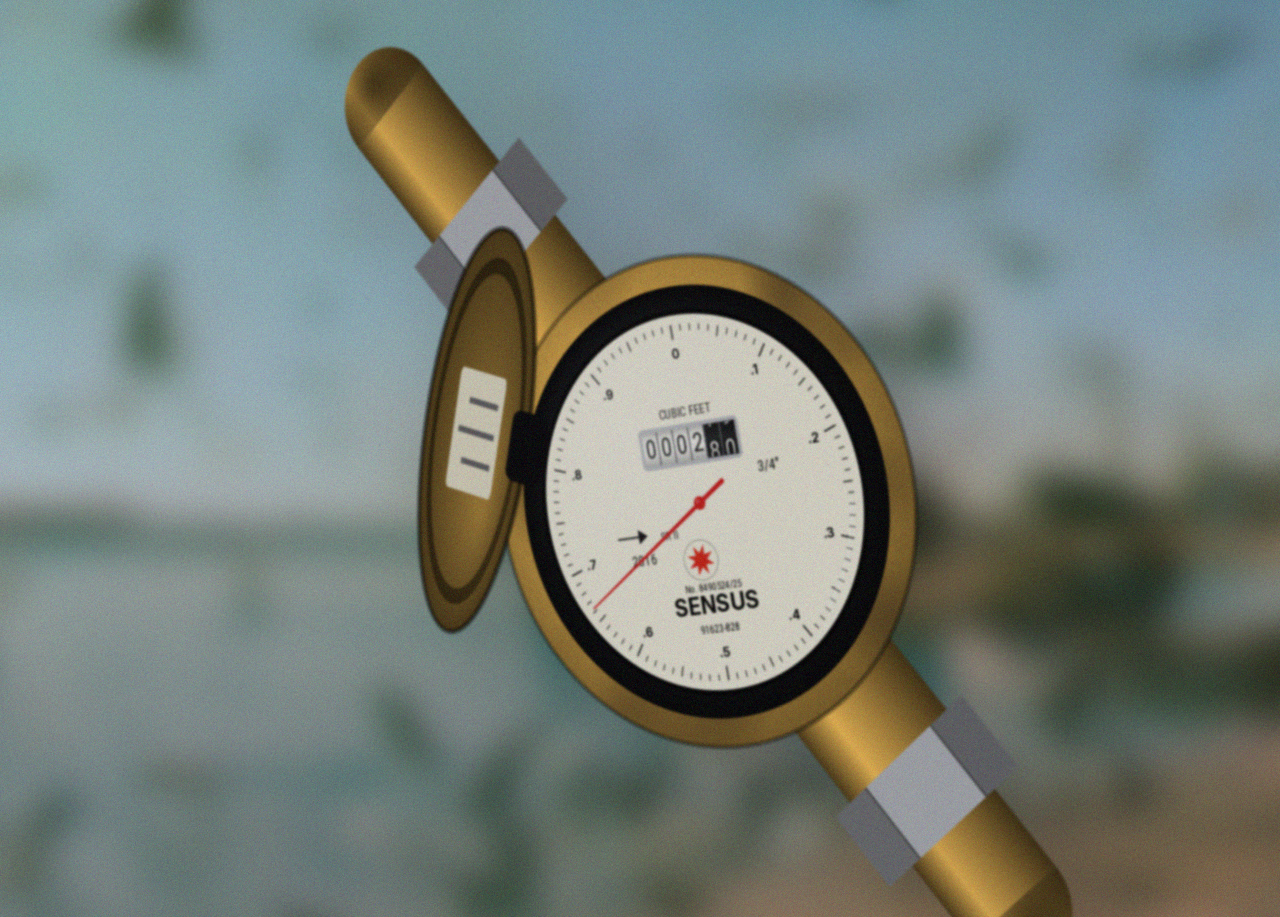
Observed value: {"value": 279.66, "unit": "ft³"}
